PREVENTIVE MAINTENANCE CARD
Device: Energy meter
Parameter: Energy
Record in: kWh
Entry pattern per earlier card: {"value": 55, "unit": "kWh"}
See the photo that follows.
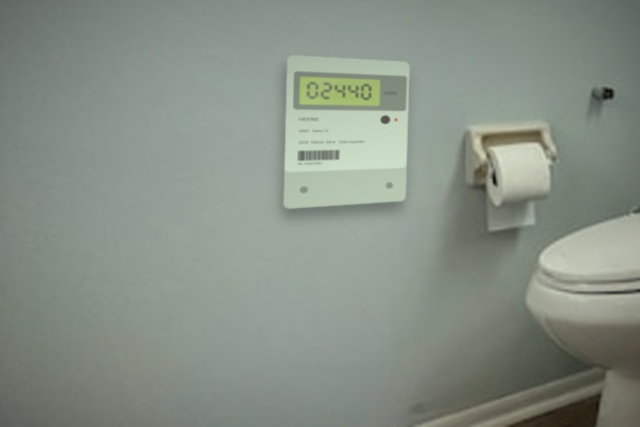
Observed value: {"value": 2440, "unit": "kWh"}
